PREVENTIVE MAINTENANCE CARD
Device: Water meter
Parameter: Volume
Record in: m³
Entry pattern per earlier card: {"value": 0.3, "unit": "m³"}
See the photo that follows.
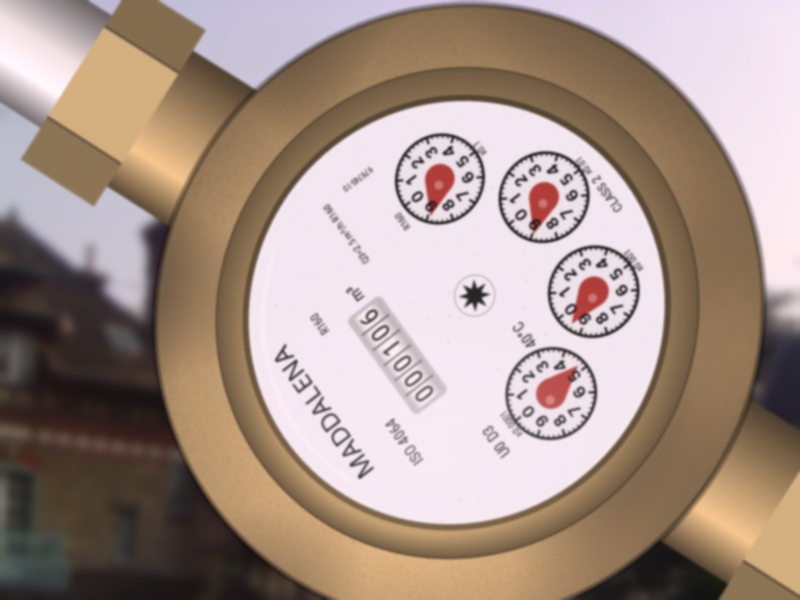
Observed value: {"value": 106.8894, "unit": "m³"}
